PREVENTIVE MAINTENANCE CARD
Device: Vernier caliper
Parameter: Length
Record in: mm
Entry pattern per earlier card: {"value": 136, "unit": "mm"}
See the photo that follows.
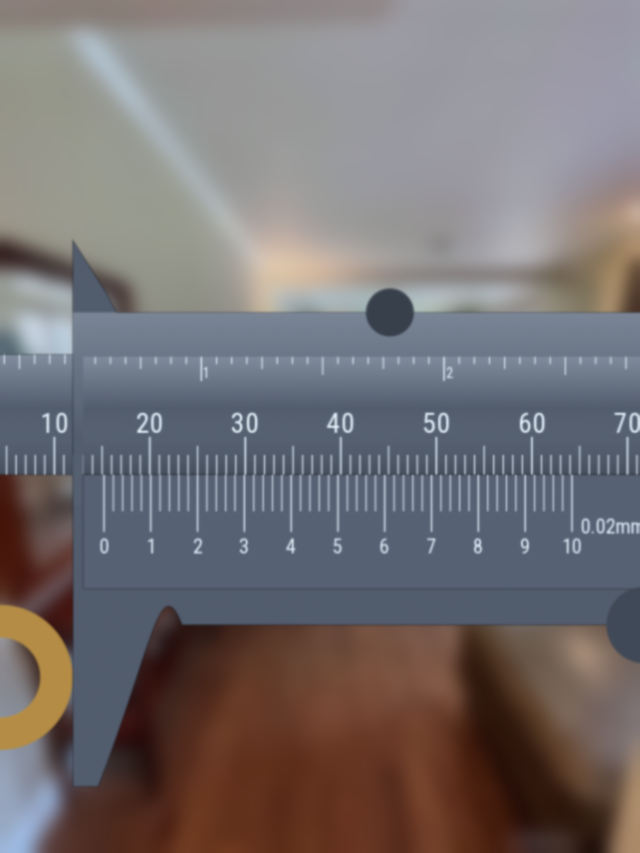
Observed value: {"value": 15.2, "unit": "mm"}
